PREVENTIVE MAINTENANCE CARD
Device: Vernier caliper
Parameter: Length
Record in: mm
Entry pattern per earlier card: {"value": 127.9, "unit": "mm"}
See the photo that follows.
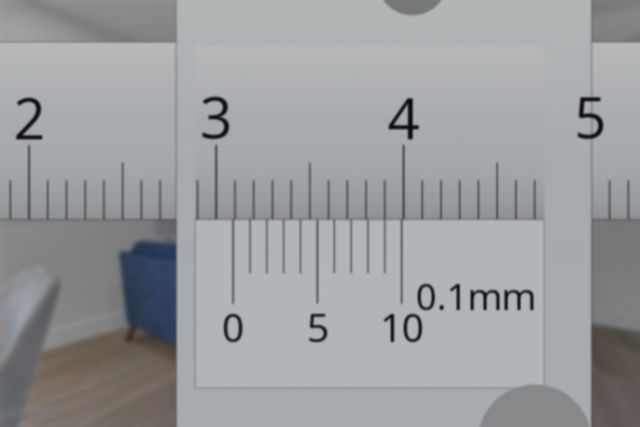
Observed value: {"value": 30.9, "unit": "mm"}
